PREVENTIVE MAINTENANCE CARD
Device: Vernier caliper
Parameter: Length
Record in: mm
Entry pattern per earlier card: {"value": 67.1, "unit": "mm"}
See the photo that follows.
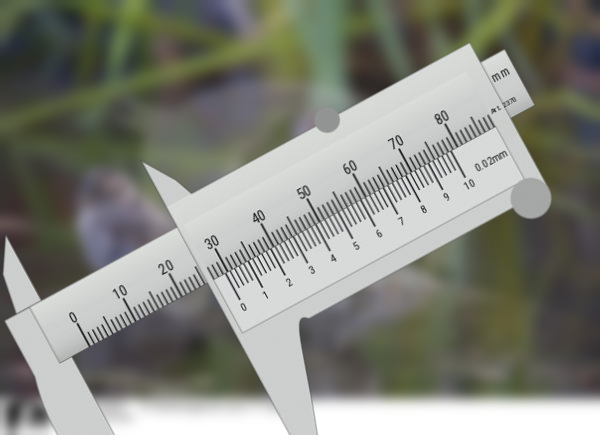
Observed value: {"value": 29.5, "unit": "mm"}
